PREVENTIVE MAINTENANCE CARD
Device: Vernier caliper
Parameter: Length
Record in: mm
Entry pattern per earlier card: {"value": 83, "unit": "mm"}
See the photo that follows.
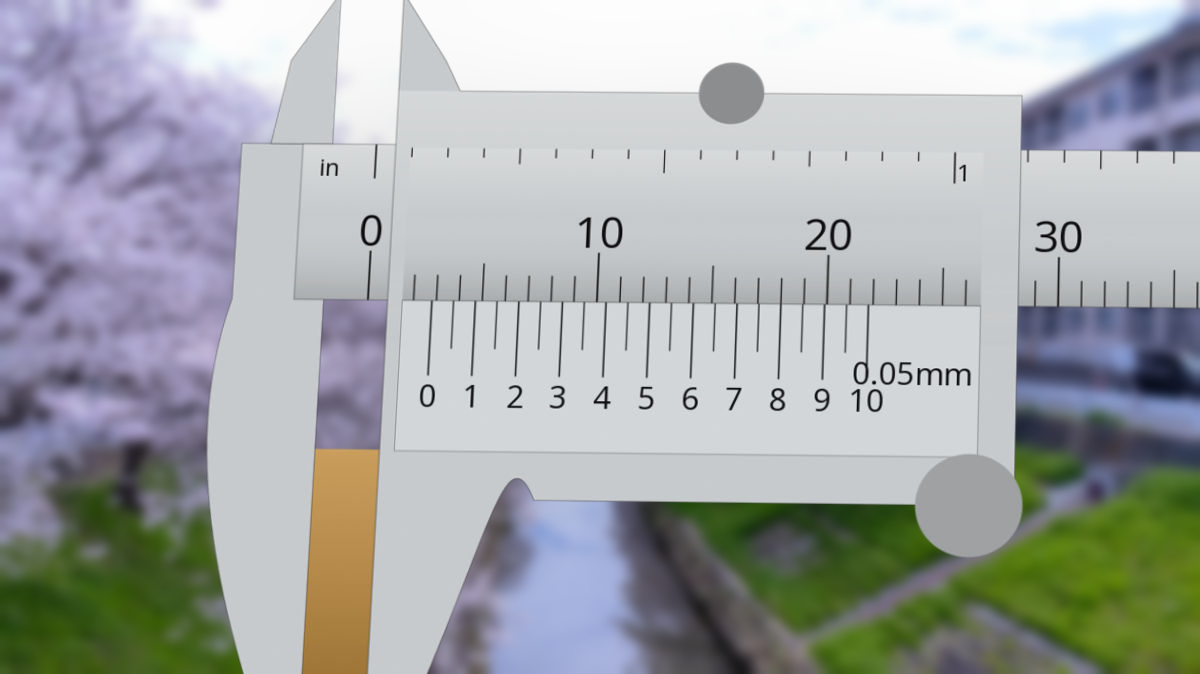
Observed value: {"value": 2.8, "unit": "mm"}
